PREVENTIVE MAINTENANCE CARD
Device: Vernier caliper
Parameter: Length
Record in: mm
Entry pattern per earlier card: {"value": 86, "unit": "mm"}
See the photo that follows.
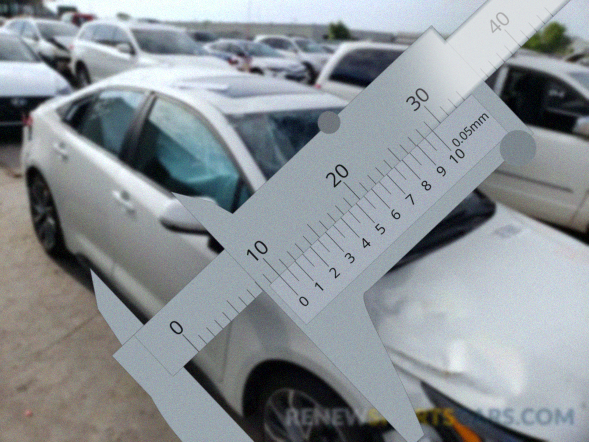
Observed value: {"value": 10.0, "unit": "mm"}
